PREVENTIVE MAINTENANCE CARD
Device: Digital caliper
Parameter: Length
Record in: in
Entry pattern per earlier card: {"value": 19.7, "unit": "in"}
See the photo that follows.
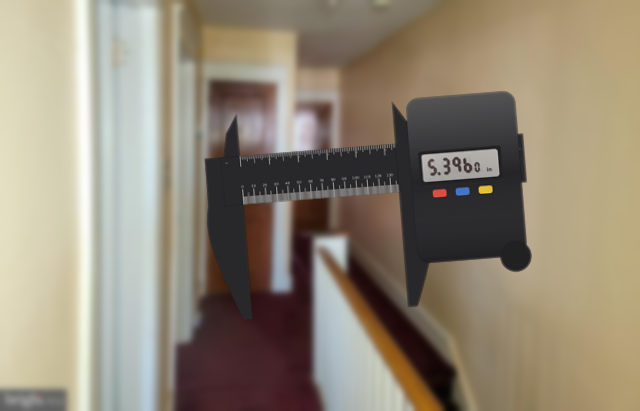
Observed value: {"value": 5.3960, "unit": "in"}
